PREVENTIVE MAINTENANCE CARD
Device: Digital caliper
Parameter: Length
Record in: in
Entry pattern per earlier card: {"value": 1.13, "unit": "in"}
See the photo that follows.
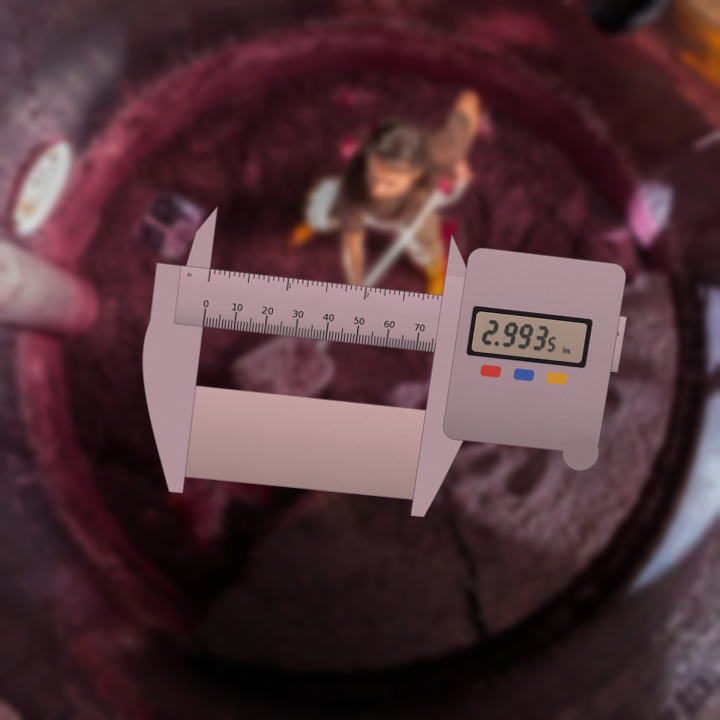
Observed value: {"value": 2.9935, "unit": "in"}
